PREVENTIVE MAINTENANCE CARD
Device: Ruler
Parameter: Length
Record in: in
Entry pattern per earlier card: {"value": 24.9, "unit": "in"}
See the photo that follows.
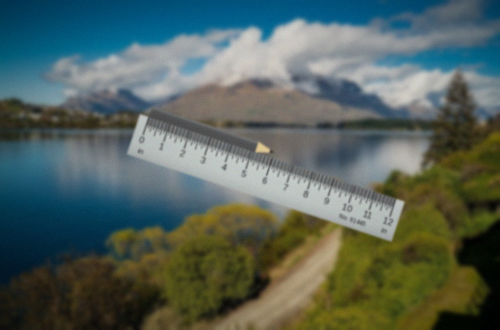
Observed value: {"value": 6, "unit": "in"}
